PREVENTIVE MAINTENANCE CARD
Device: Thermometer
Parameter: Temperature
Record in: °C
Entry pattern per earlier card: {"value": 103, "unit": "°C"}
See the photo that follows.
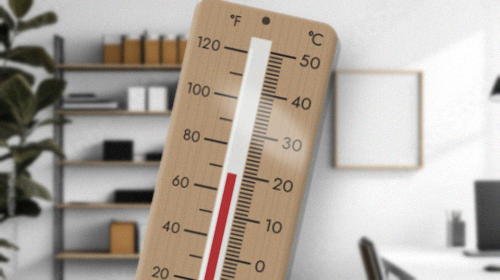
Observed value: {"value": 20, "unit": "°C"}
